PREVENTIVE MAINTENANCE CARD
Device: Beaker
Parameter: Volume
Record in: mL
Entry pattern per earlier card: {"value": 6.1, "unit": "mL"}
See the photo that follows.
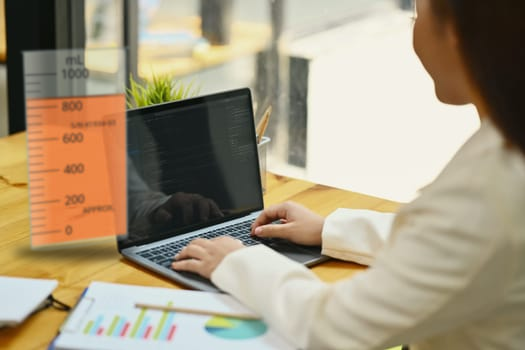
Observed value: {"value": 850, "unit": "mL"}
